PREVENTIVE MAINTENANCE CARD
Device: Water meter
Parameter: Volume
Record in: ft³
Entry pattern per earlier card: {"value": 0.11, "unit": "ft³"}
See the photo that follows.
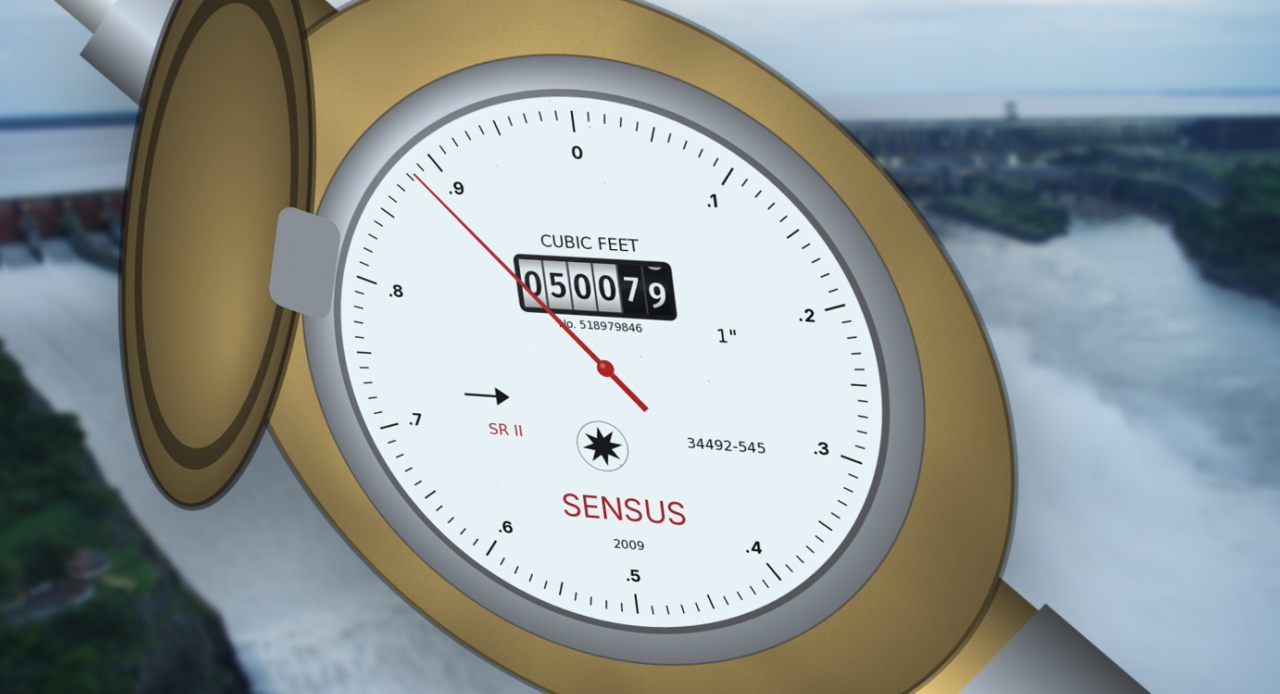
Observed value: {"value": 50078.88, "unit": "ft³"}
